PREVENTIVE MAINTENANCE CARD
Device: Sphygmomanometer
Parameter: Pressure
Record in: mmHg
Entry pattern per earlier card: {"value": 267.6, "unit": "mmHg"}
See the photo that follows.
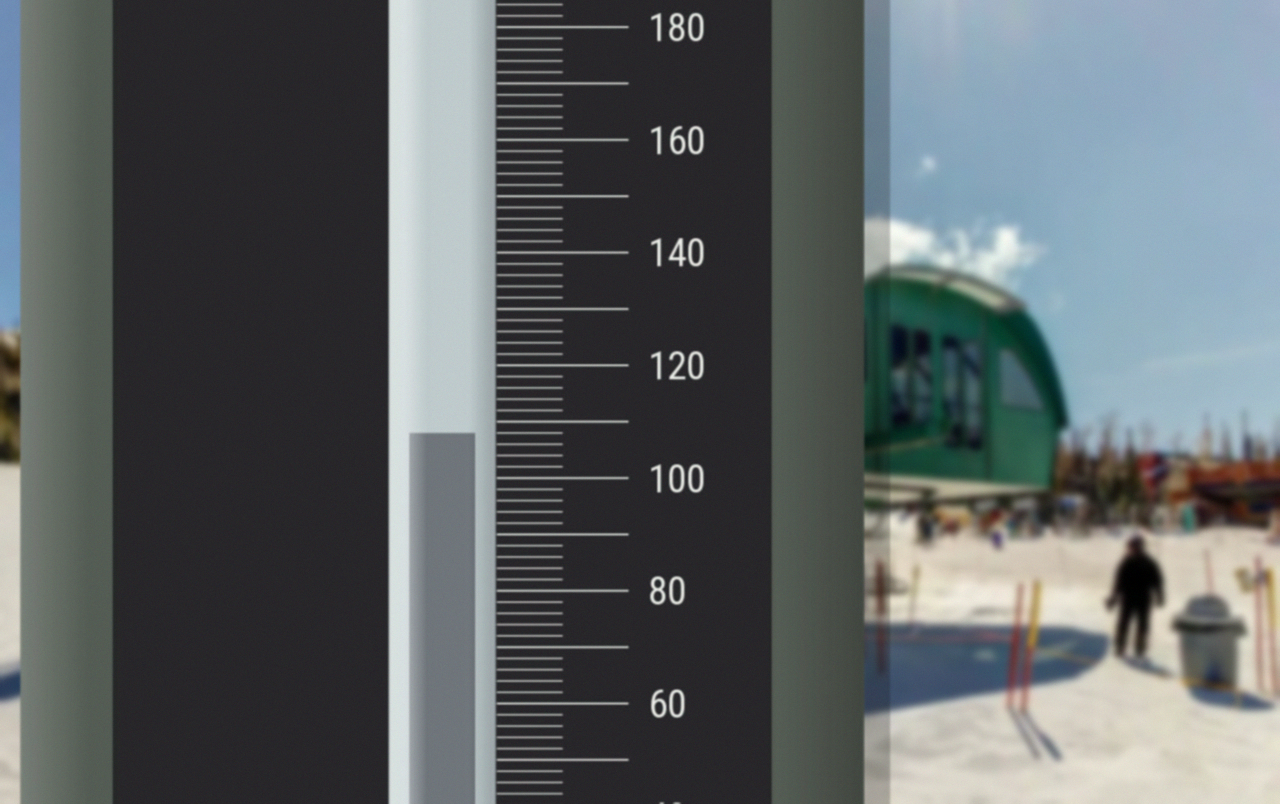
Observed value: {"value": 108, "unit": "mmHg"}
